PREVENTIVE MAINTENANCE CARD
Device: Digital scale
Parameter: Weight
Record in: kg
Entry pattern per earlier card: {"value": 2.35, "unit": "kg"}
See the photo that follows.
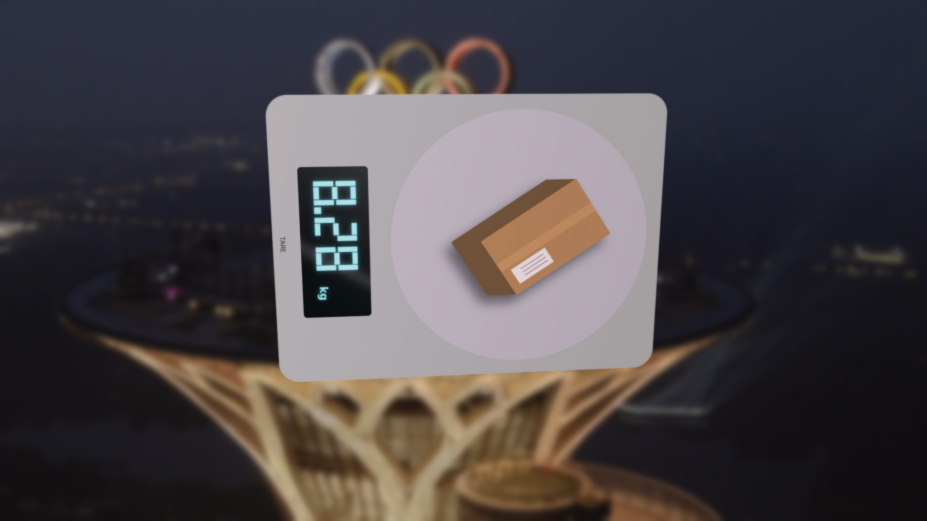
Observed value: {"value": 8.28, "unit": "kg"}
